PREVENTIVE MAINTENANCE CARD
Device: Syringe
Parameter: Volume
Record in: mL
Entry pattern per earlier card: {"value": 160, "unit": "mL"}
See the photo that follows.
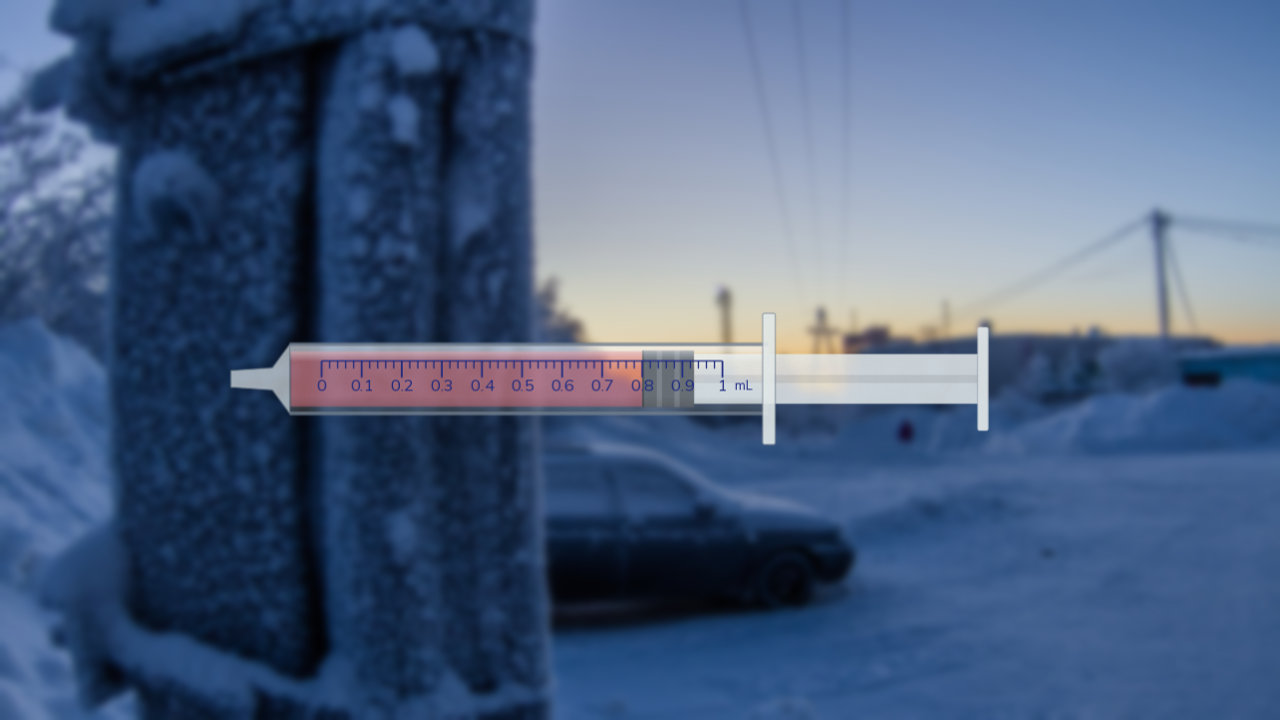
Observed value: {"value": 0.8, "unit": "mL"}
